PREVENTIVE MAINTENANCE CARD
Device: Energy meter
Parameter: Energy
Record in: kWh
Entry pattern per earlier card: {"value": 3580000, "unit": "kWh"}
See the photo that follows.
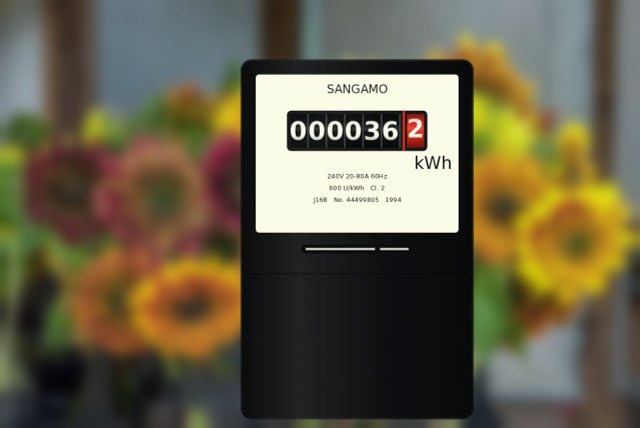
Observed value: {"value": 36.2, "unit": "kWh"}
